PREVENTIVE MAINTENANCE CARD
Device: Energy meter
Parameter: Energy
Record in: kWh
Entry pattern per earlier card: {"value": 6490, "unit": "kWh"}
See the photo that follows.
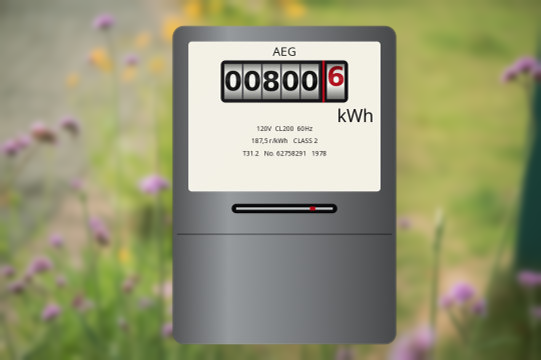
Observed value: {"value": 800.6, "unit": "kWh"}
